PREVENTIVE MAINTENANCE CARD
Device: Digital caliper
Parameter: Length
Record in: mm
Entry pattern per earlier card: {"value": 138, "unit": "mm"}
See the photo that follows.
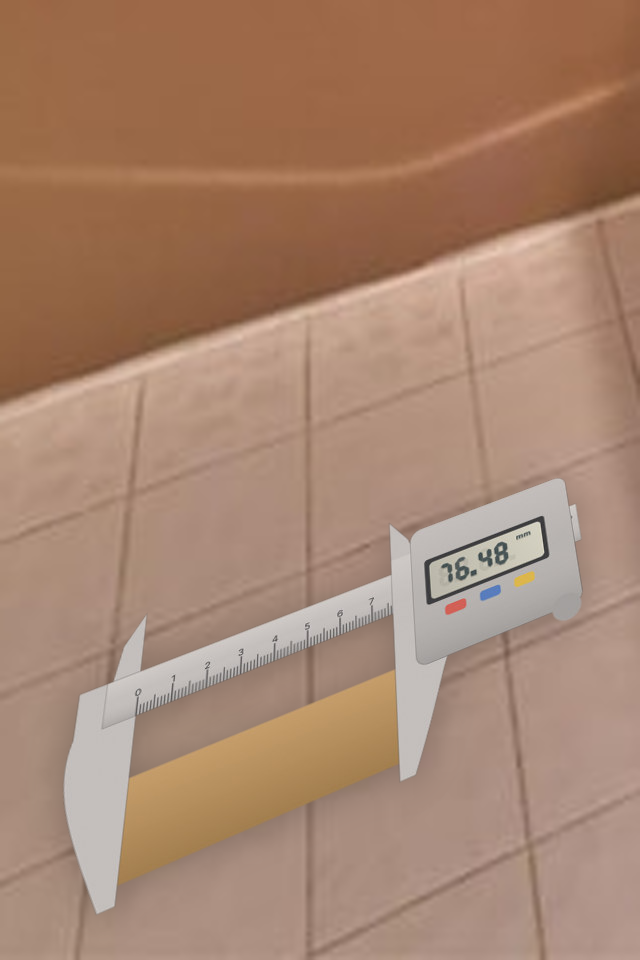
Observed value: {"value": 76.48, "unit": "mm"}
